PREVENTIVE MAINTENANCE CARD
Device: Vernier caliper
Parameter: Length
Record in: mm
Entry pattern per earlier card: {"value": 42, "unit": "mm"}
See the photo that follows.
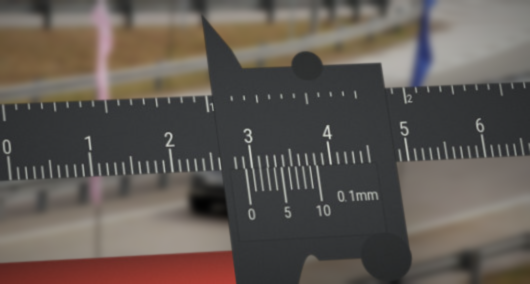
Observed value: {"value": 29.2, "unit": "mm"}
